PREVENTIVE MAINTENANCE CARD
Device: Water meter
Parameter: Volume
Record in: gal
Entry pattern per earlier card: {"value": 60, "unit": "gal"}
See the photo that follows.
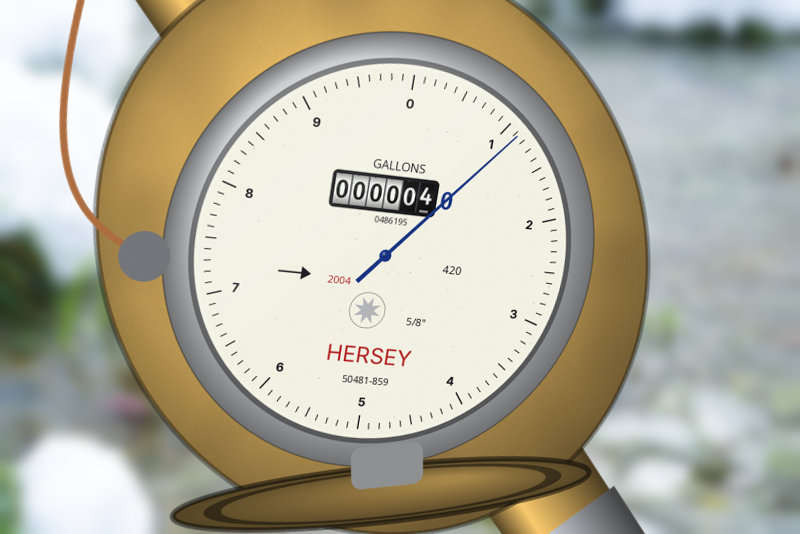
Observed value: {"value": 41.1, "unit": "gal"}
